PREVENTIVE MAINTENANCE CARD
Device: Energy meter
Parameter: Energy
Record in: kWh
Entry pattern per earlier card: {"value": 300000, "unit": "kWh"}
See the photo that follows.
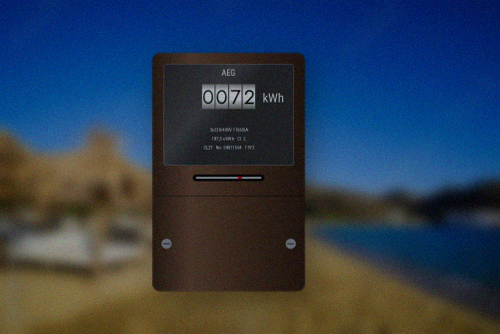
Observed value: {"value": 72, "unit": "kWh"}
